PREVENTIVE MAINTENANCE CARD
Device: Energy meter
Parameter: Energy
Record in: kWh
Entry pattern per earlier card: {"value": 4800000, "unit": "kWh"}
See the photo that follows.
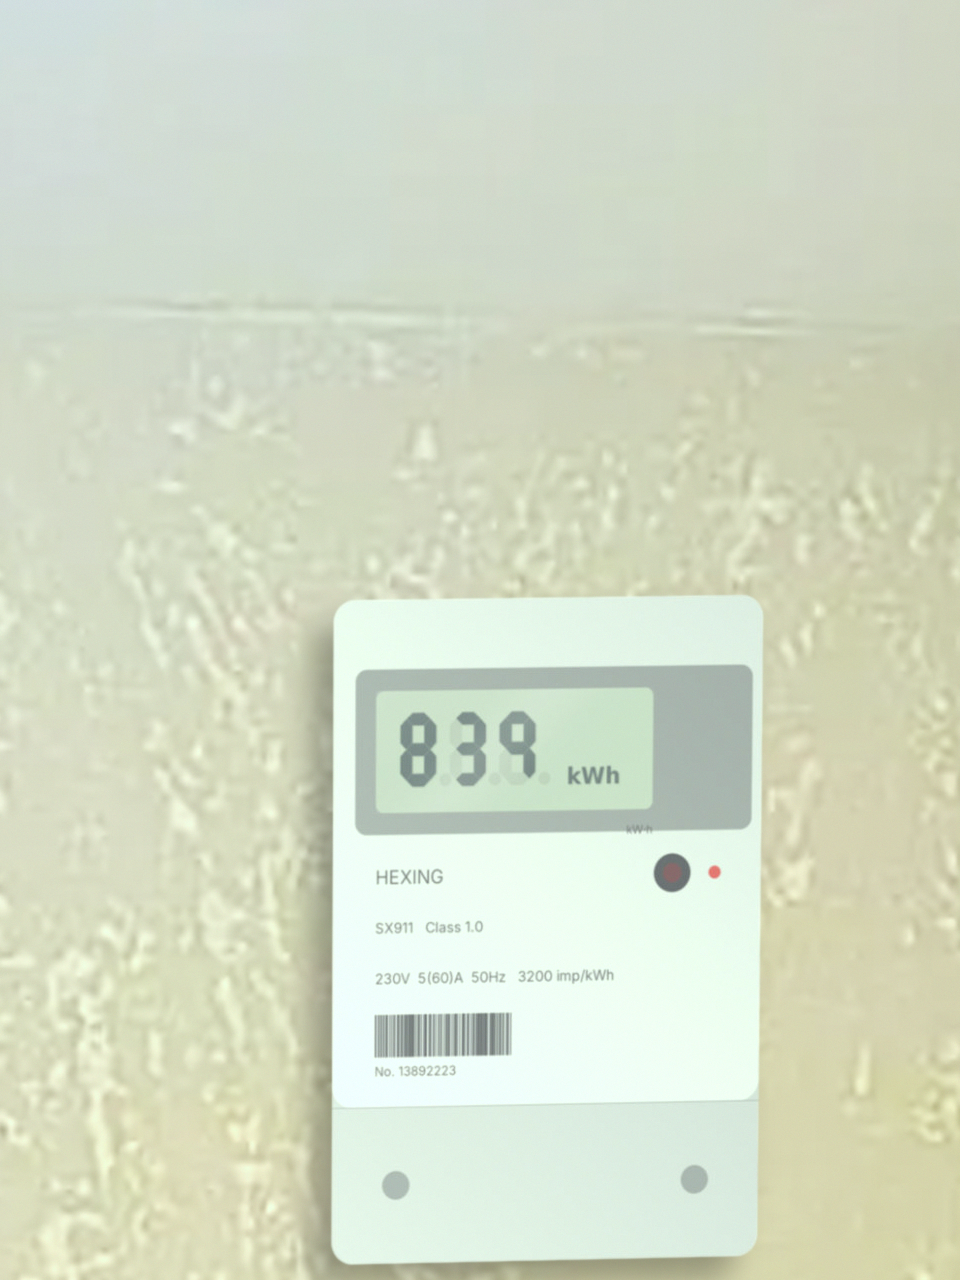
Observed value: {"value": 839, "unit": "kWh"}
